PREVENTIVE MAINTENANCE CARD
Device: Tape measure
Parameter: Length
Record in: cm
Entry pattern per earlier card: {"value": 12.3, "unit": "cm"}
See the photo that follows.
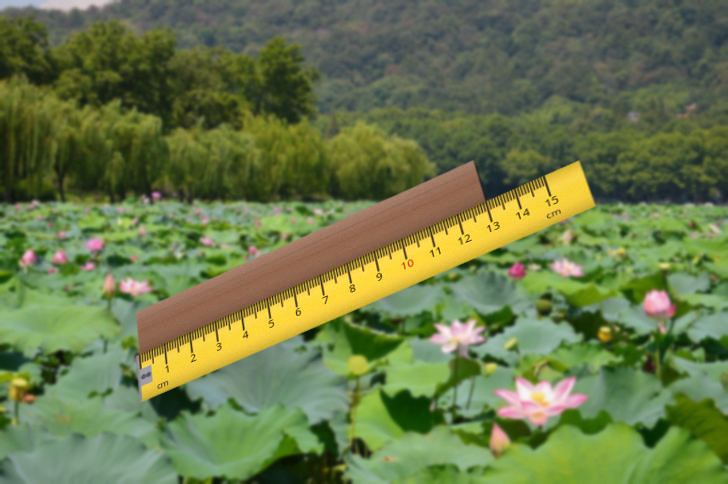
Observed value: {"value": 13, "unit": "cm"}
